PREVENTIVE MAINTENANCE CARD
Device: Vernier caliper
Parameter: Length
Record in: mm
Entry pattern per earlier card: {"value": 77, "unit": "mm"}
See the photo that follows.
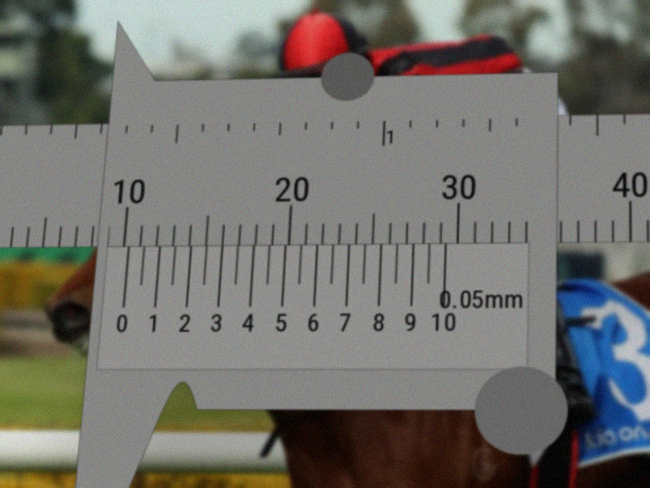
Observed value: {"value": 10.3, "unit": "mm"}
